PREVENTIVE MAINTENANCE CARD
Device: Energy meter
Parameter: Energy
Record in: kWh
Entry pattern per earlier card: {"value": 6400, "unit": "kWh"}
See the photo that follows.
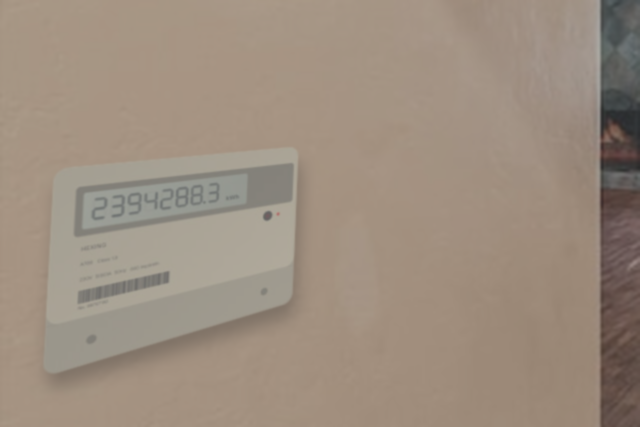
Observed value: {"value": 2394288.3, "unit": "kWh"}
